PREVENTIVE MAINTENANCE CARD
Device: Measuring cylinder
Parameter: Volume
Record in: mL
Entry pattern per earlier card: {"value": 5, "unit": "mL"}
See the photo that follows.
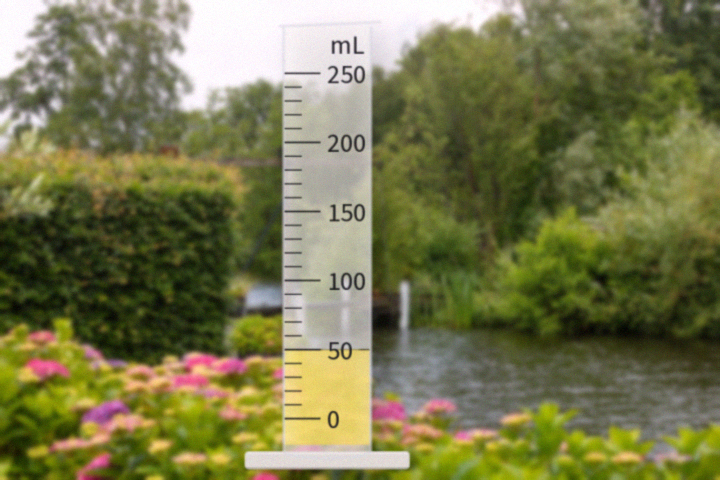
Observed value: {"value": 50, "unit": "mL"}
